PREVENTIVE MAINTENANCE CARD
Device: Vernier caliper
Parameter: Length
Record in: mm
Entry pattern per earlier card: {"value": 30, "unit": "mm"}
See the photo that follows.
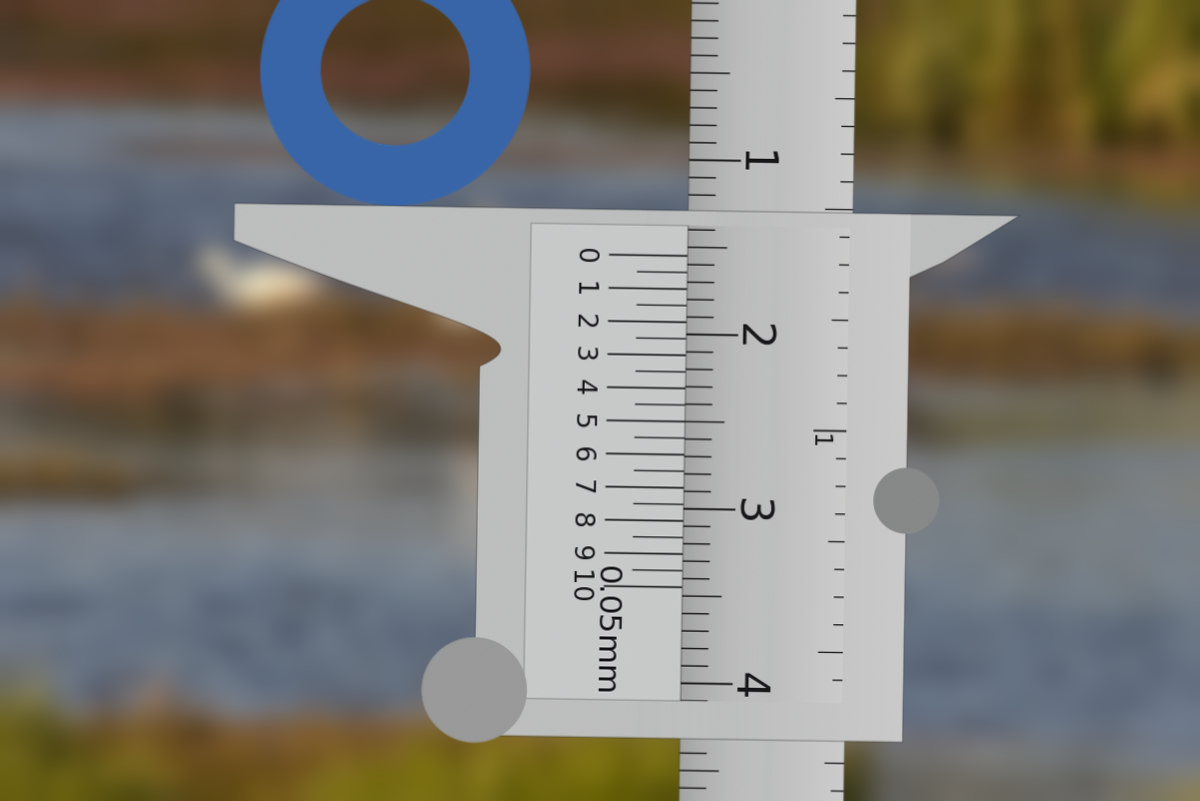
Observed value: {"value": 15.5, "unit": "mm"}
